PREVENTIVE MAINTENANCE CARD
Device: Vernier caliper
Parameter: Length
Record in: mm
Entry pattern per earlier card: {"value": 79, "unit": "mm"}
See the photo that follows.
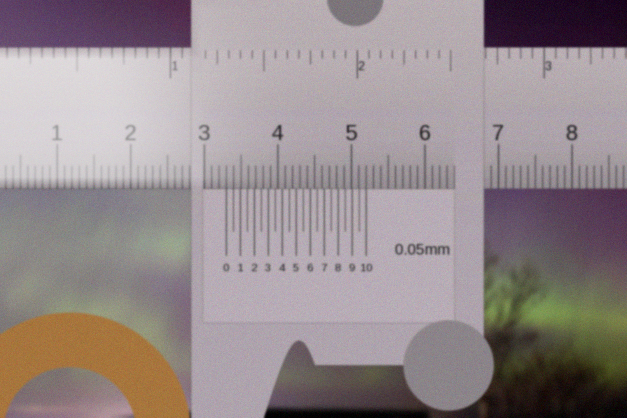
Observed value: {"value": 33.0, "unit": "mm"}
